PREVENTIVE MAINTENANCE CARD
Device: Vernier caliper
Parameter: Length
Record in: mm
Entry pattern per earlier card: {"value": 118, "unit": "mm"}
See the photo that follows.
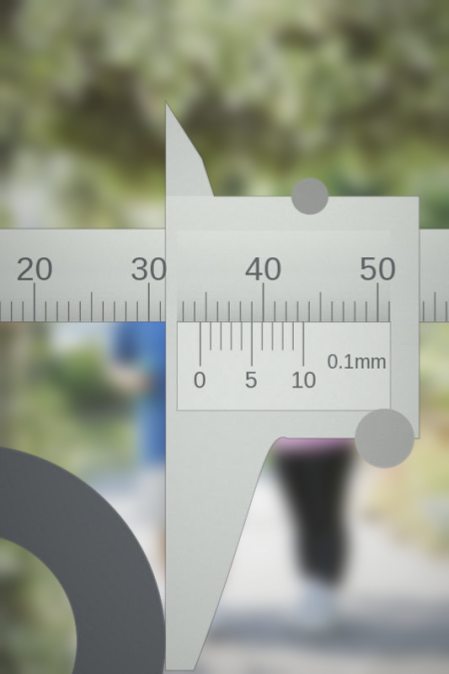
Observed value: {"value": 34.5, "unit": "mm"}
